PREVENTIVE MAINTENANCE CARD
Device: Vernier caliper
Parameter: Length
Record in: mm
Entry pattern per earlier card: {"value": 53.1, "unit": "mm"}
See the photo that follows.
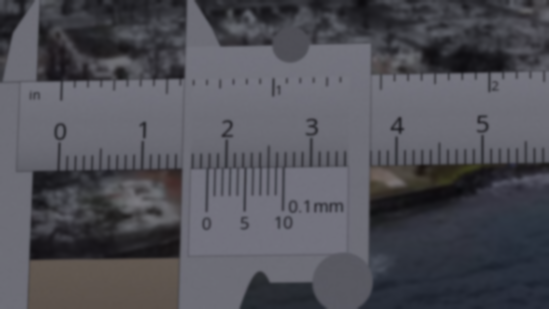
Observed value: {"value": 17.8, "unit": "mm"}
